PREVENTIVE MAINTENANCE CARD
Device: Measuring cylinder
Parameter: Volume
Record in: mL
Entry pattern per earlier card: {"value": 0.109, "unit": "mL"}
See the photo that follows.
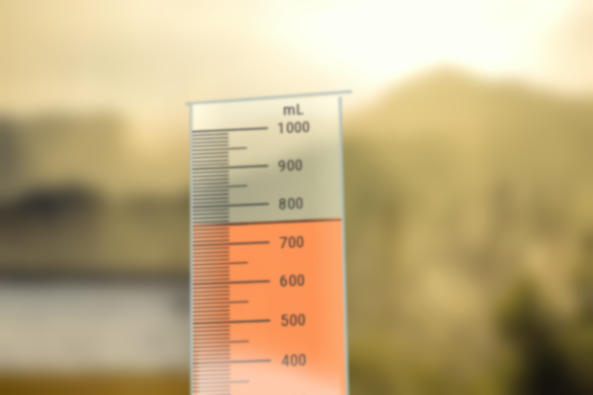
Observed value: {"value": 750, "unit": "mL"}
